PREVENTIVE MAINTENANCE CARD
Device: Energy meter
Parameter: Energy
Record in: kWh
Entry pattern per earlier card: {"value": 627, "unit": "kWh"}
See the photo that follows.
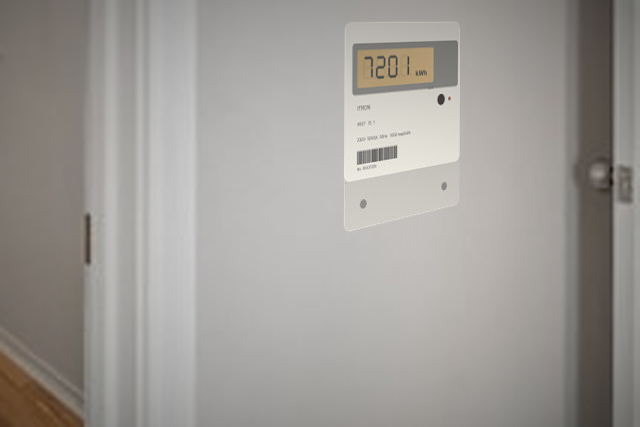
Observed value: {"value": 7201, "unit": "kWh"}
